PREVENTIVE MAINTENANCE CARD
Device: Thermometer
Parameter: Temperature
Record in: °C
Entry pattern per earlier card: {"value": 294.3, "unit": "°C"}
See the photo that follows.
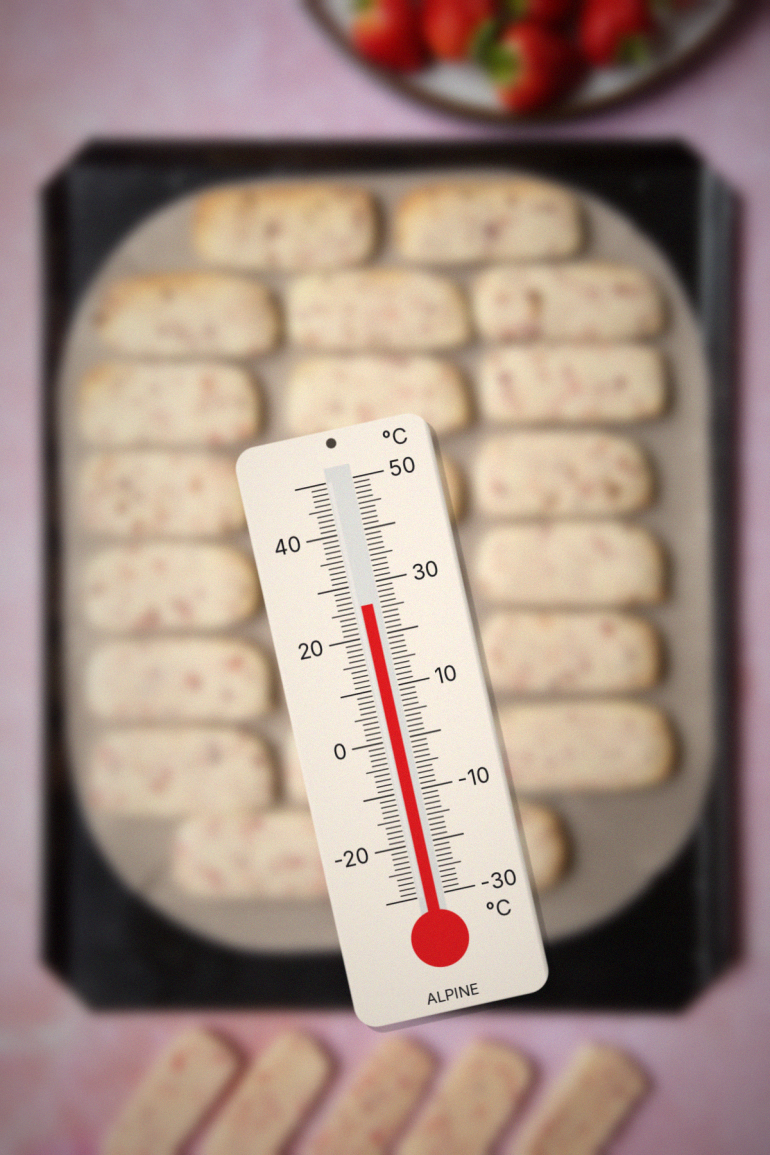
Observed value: {"value": 26, "unit": "°C"}
